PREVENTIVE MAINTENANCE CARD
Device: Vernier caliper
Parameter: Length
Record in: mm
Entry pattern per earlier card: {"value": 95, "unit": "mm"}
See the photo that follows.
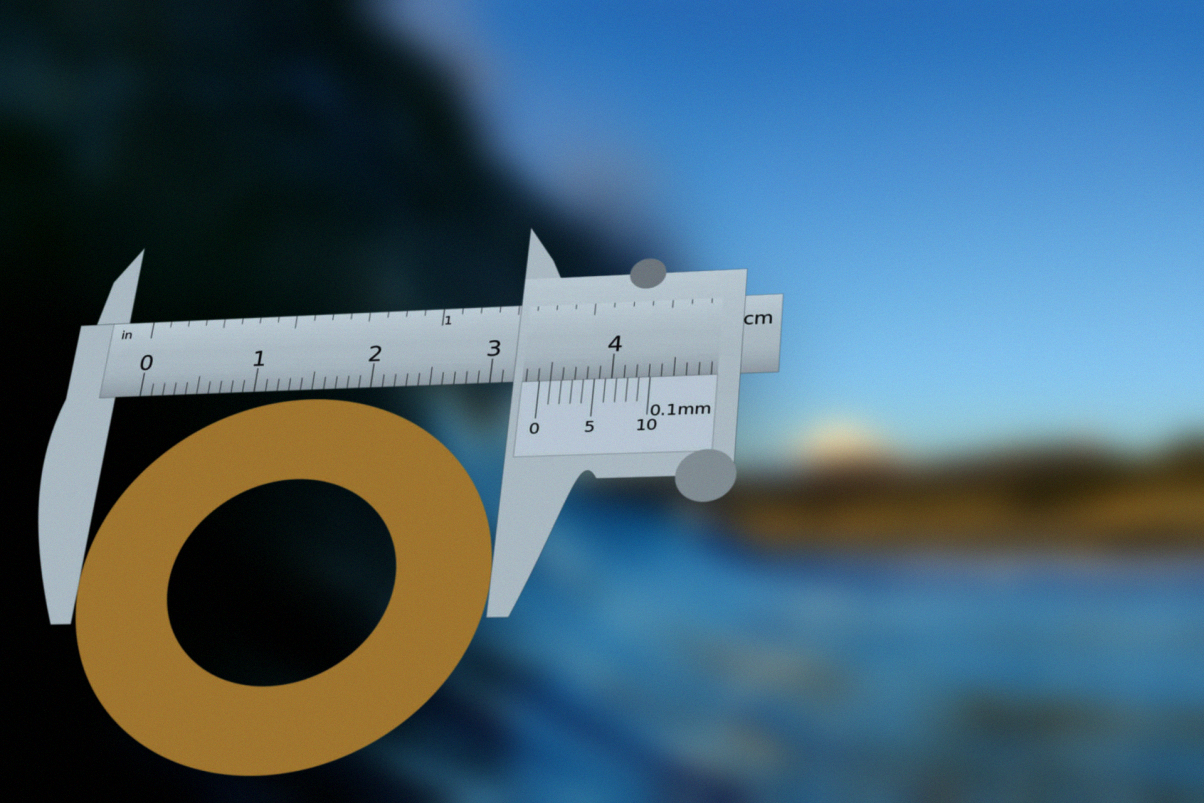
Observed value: {"value": 34.1, "unit": "mm"}
